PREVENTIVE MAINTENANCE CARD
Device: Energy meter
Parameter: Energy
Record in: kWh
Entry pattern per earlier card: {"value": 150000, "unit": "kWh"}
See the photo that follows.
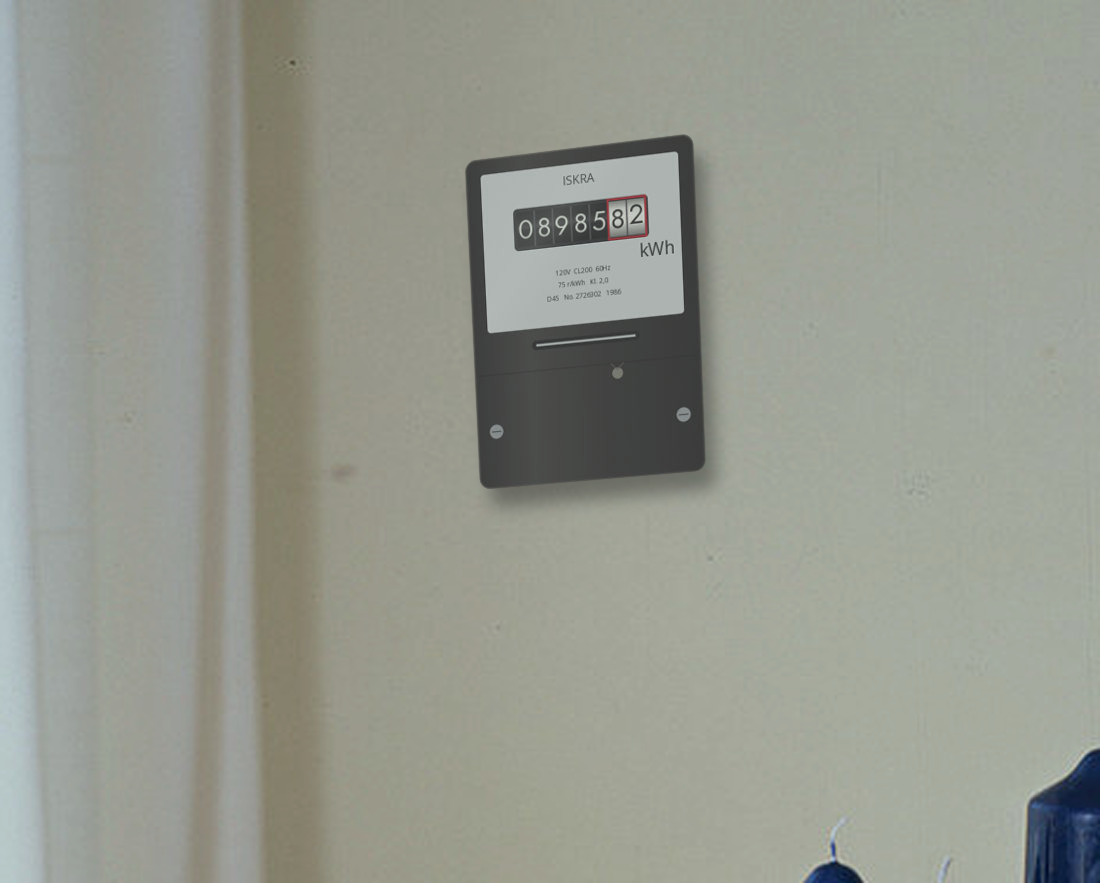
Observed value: {"value": 8985.82, "unit": "kWh"}
